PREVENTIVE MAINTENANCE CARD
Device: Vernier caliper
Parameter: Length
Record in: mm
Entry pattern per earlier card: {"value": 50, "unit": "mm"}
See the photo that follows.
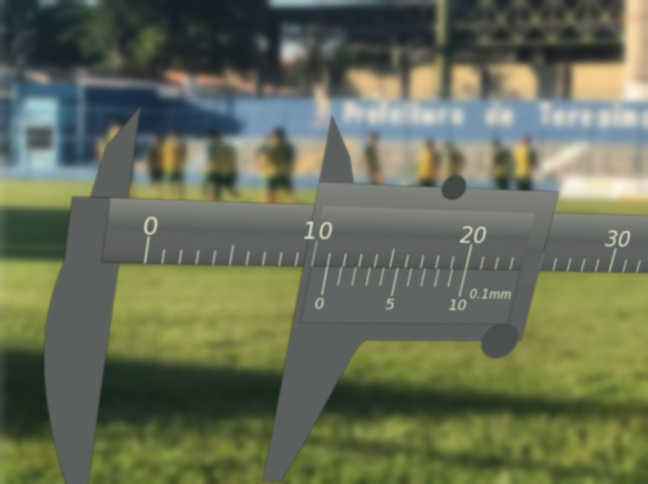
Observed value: {"value": 11.0, "unit": "mm"}
